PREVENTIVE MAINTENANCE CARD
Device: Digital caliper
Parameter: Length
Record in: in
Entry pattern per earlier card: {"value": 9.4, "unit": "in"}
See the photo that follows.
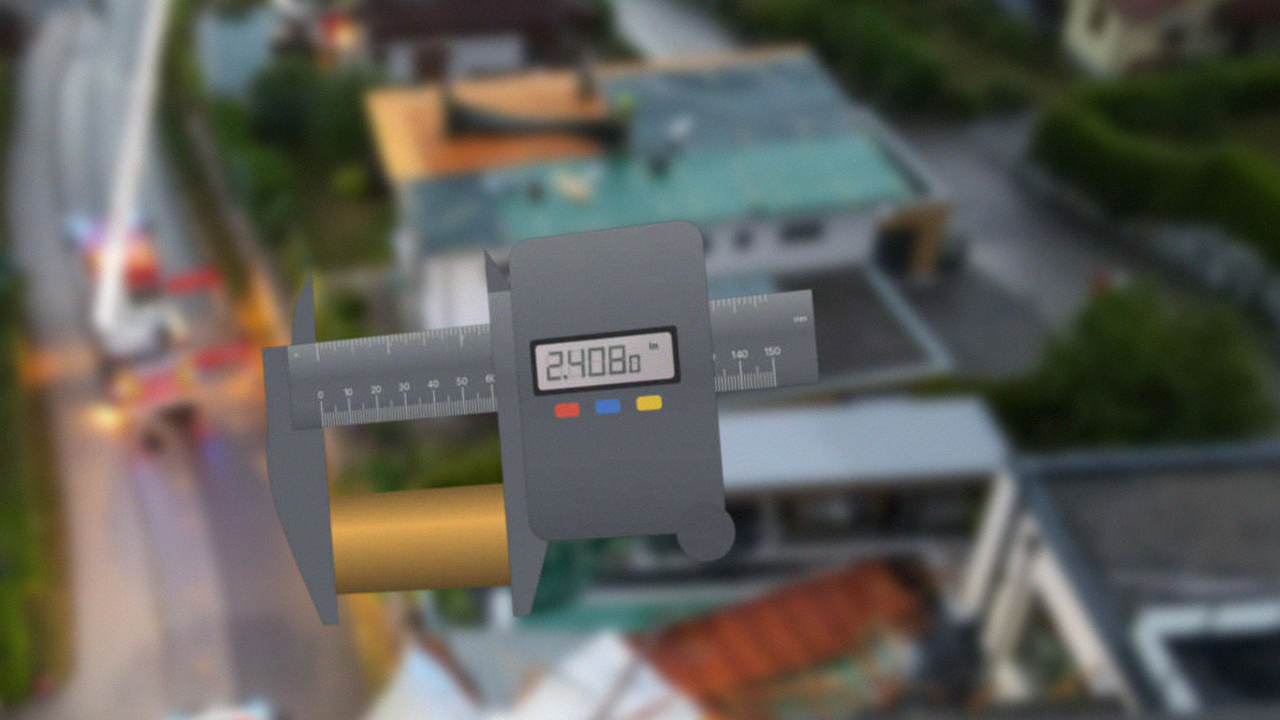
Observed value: {"value": 2.4080, "unit": "in"}
